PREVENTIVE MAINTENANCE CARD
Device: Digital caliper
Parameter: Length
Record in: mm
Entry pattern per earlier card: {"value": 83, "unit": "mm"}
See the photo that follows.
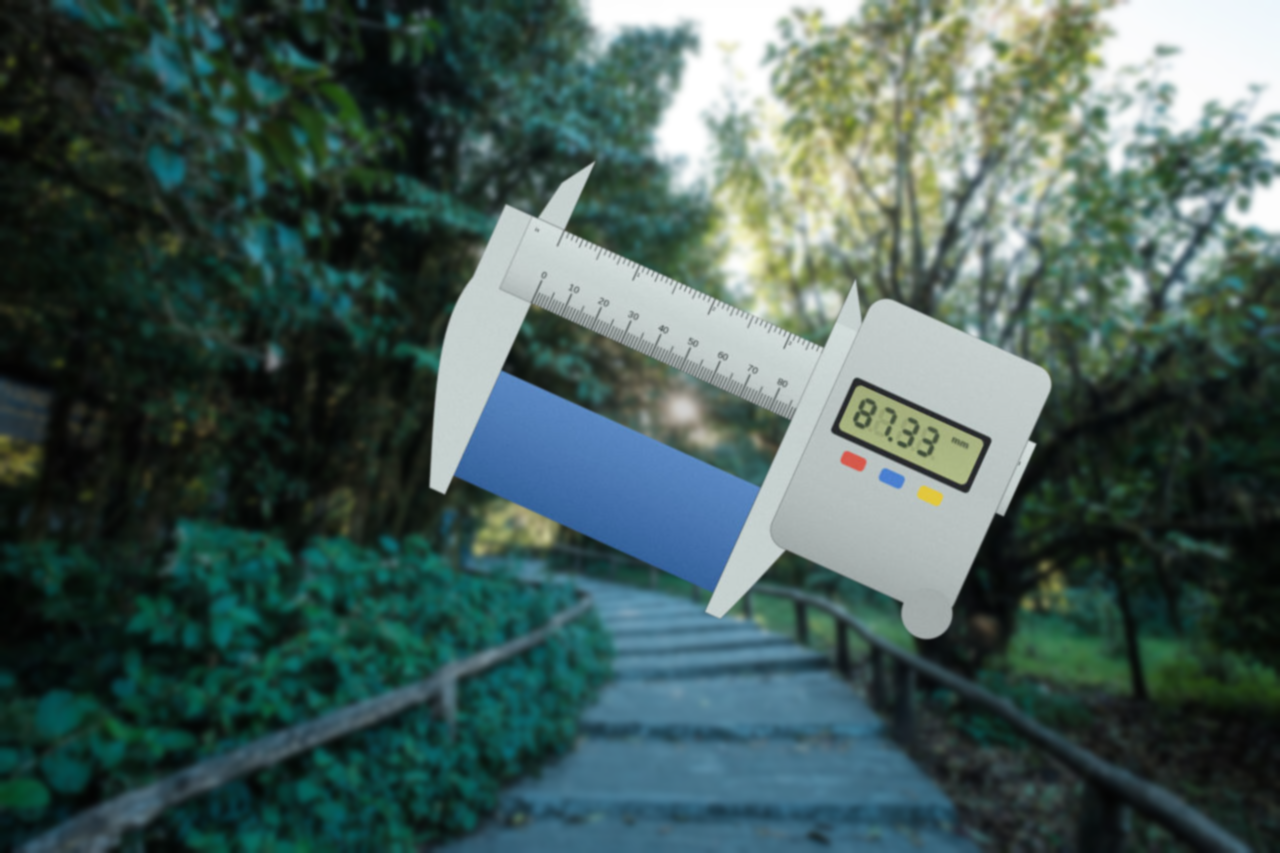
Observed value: {"value": 87.33, "unit": "mm"}
